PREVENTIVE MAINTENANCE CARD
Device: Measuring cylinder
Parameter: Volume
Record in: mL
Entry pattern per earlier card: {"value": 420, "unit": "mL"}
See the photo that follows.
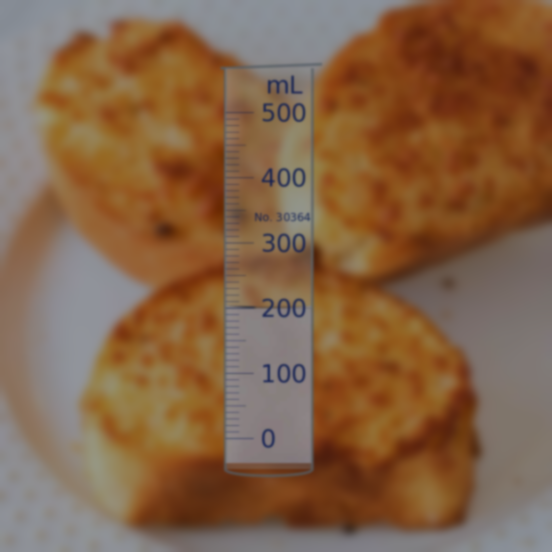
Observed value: {"value": 200, "unit": "mL"}
